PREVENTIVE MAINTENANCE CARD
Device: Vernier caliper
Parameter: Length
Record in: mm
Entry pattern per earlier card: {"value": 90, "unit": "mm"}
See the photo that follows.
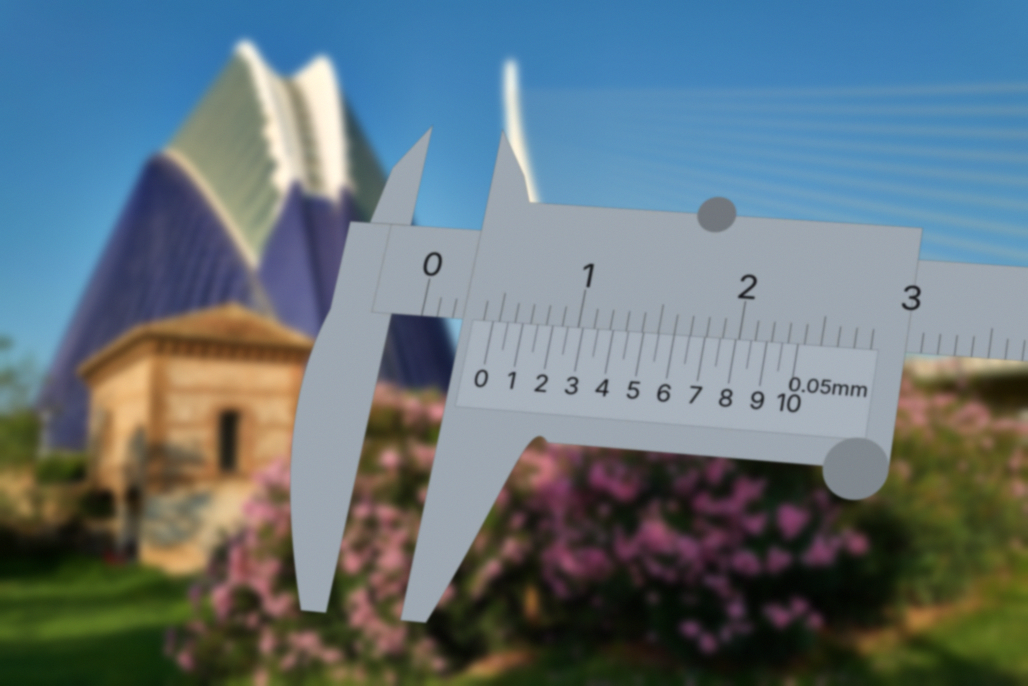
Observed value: {"value": 4.6, "unit": "mm"}
